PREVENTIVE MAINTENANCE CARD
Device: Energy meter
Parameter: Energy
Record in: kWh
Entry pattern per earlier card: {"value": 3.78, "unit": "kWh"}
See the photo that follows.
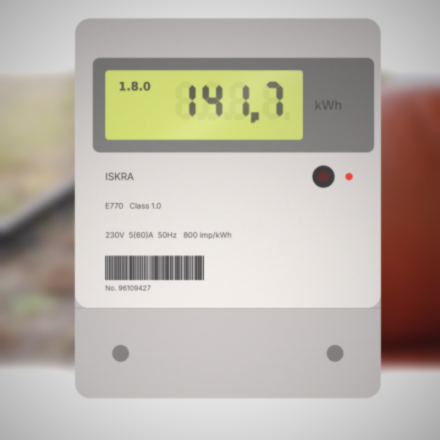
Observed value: {"value": 141.7, "unit": "kWh"}
